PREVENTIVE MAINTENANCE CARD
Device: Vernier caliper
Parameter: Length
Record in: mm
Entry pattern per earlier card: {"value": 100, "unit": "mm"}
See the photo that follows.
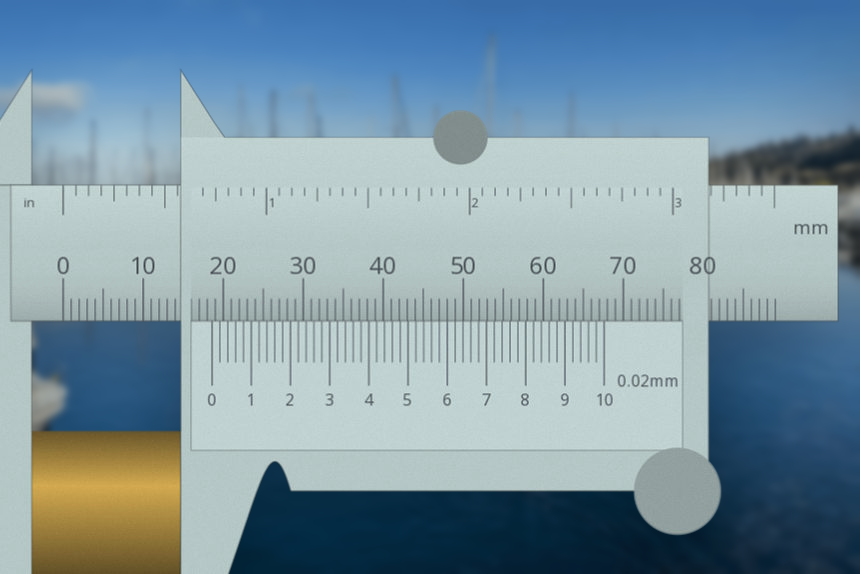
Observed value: {"value": 18.6, "unit": "mm"}
